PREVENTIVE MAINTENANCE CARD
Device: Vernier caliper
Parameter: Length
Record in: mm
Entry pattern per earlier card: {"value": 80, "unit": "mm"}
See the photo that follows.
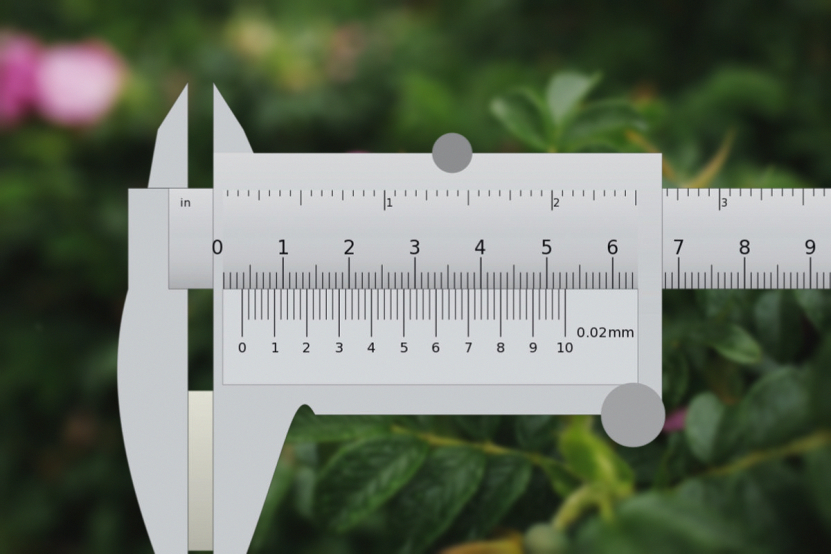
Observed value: {"value": 3.8, "unit": "mm"}
